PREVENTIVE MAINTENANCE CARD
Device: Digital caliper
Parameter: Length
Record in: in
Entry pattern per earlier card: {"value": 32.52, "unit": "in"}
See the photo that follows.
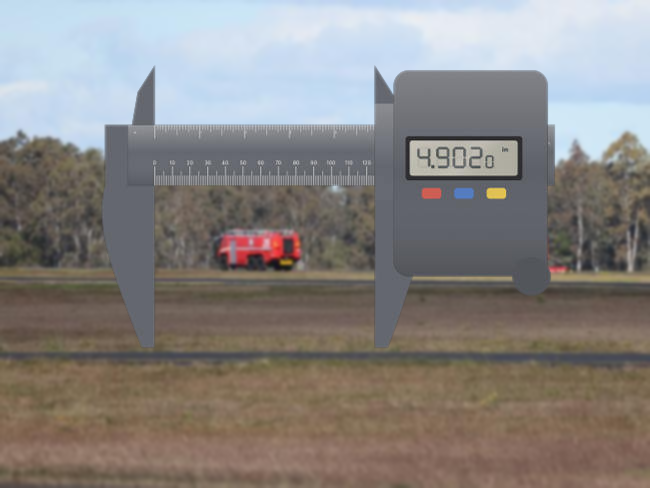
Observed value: {"value": 4.9020, "unit": "in"}
